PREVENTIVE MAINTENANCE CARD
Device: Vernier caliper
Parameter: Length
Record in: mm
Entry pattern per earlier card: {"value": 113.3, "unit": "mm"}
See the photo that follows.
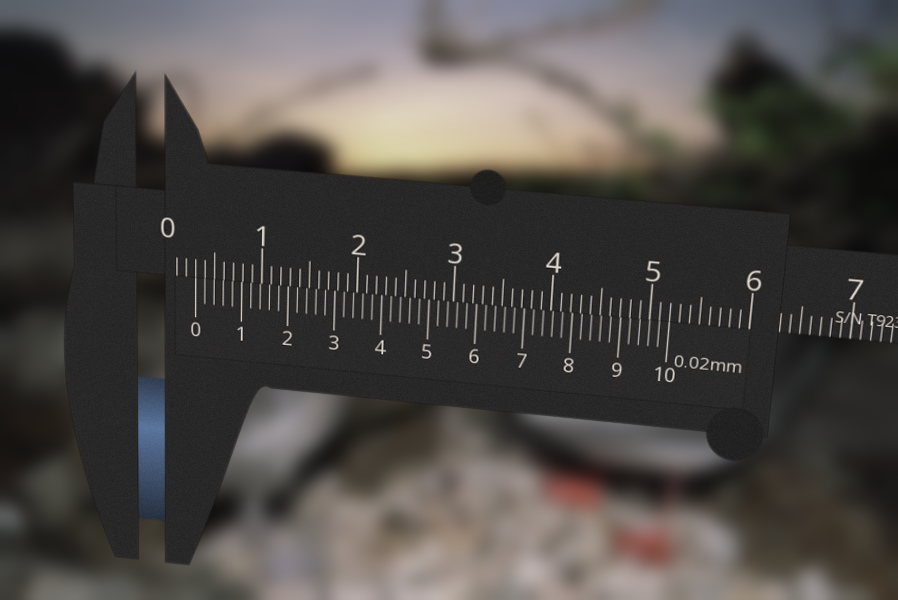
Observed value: {"value": 3.0, "unit": "mm"}
